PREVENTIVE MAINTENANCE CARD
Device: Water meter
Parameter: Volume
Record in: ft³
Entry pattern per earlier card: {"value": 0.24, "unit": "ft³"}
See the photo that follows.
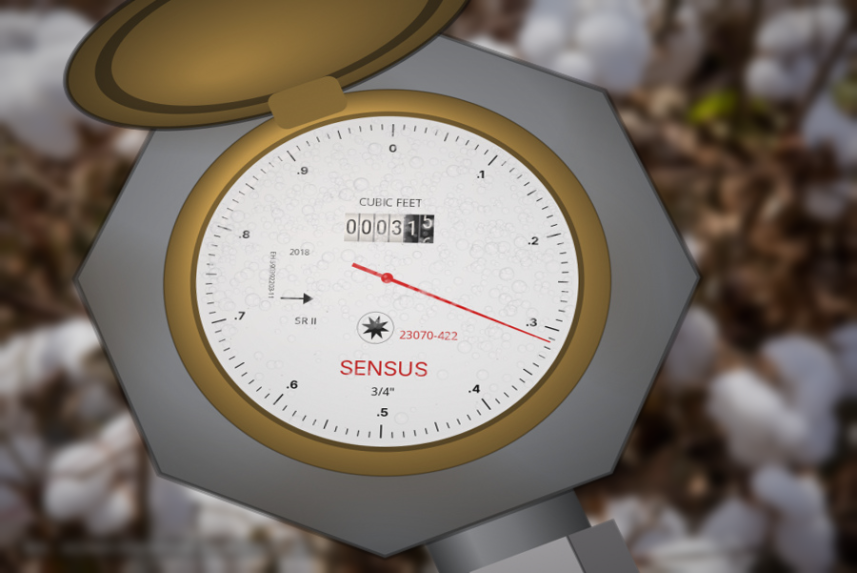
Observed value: {"value": 315.31, "unit": "ft³"}
